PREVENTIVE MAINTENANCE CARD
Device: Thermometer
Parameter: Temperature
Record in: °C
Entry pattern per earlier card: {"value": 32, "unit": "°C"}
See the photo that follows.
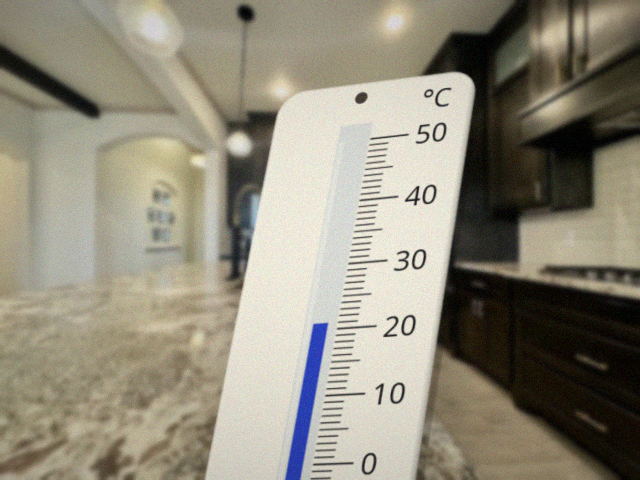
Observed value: {"value": 21, "unit": "°C"}
